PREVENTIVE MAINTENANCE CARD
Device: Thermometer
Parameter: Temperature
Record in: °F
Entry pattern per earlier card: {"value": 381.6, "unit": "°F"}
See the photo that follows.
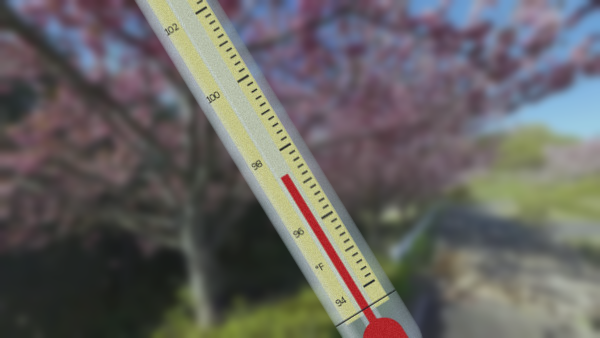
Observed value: {"value": 97.4, "unit": "°F"}
